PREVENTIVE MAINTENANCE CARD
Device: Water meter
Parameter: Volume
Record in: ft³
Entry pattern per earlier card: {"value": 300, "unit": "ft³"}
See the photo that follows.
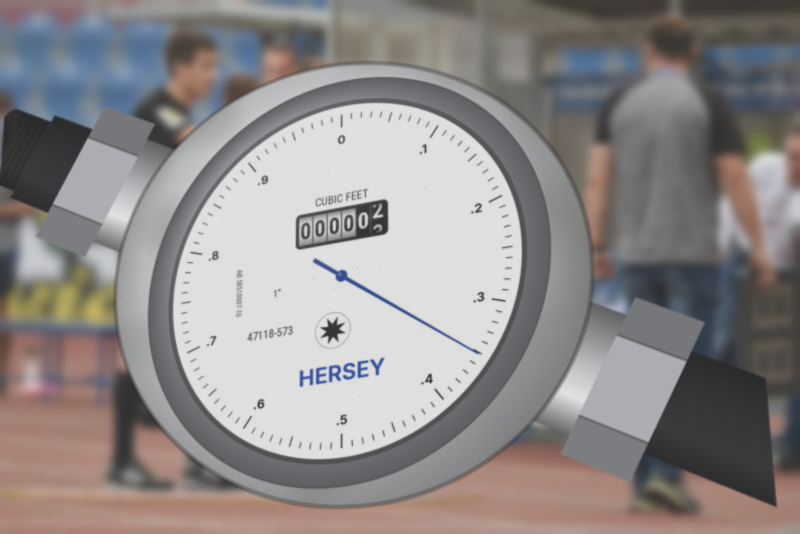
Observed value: {"value": 2.35, "unit": "ft³"}
